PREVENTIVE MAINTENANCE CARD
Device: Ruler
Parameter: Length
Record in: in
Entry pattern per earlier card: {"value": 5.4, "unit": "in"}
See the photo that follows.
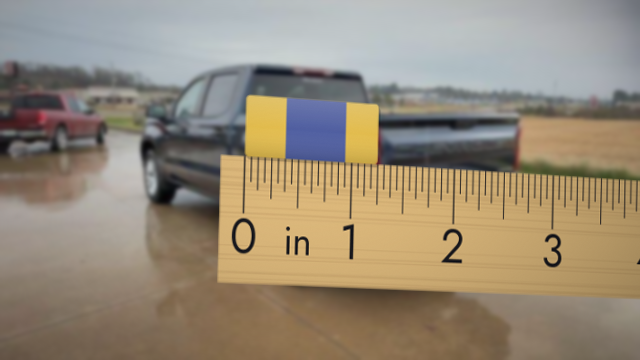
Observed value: {"value": 1.25, "unit": "in"}
